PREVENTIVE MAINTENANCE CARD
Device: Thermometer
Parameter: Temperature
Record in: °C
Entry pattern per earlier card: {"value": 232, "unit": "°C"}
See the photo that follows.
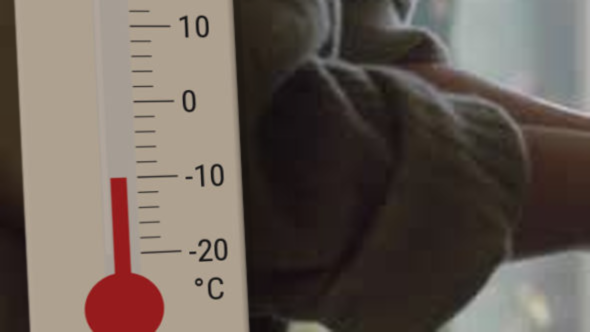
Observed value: {"value": -10, "unit": "°C"}
